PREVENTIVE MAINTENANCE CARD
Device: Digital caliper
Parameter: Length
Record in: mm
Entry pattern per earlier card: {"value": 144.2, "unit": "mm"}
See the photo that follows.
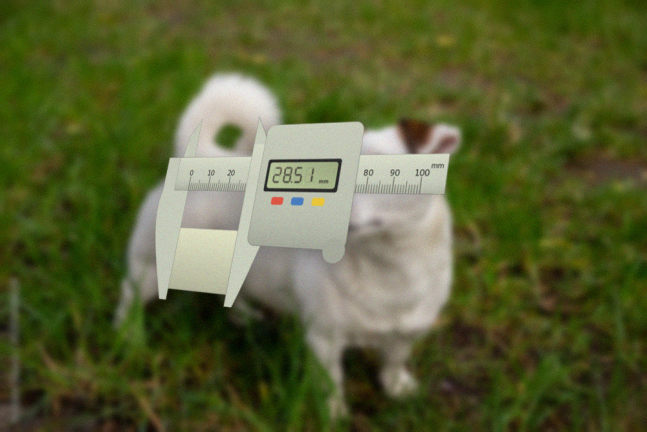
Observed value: {"value": 28.51, "unit": "mm"}
